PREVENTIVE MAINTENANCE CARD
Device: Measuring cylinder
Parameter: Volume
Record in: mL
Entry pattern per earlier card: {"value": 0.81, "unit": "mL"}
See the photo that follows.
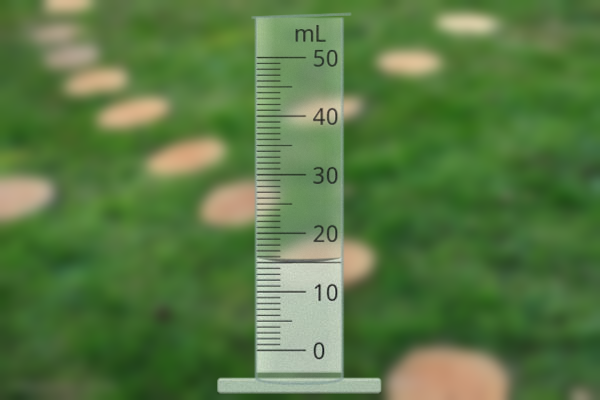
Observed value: {"value": 15, "unit": "mL"}
